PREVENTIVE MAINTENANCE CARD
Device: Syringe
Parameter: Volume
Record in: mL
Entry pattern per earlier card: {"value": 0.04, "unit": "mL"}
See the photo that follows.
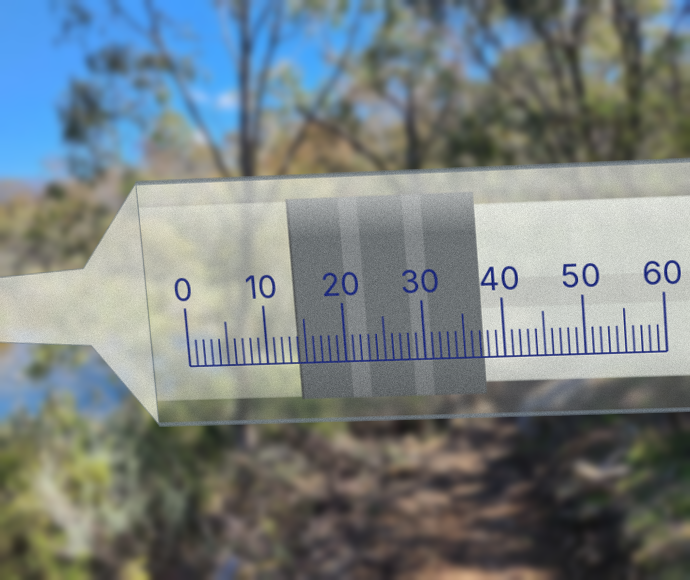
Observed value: {"value": 14, "unit": "mL"}
